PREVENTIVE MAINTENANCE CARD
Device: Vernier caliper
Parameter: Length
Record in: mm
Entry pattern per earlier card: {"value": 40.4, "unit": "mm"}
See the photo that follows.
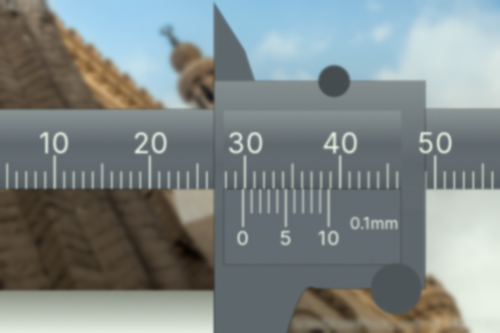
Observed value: {"value": 29.8, "unit": "mm"}
